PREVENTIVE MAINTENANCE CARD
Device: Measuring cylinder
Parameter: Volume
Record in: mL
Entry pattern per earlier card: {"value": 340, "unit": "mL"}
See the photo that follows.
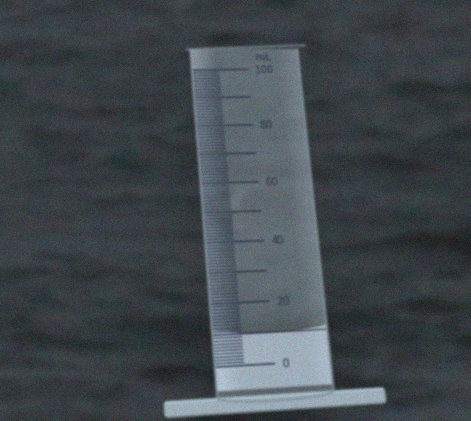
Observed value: {"value": 10, "unit": "mL"}
